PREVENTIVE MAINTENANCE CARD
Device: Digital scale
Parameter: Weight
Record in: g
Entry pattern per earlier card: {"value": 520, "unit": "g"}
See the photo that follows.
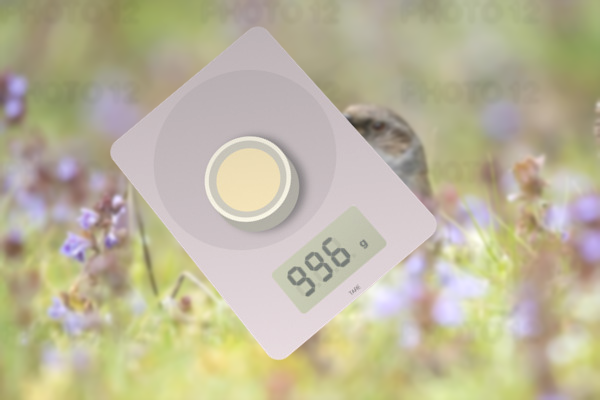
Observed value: {"value": 996, "unit": "g"}
